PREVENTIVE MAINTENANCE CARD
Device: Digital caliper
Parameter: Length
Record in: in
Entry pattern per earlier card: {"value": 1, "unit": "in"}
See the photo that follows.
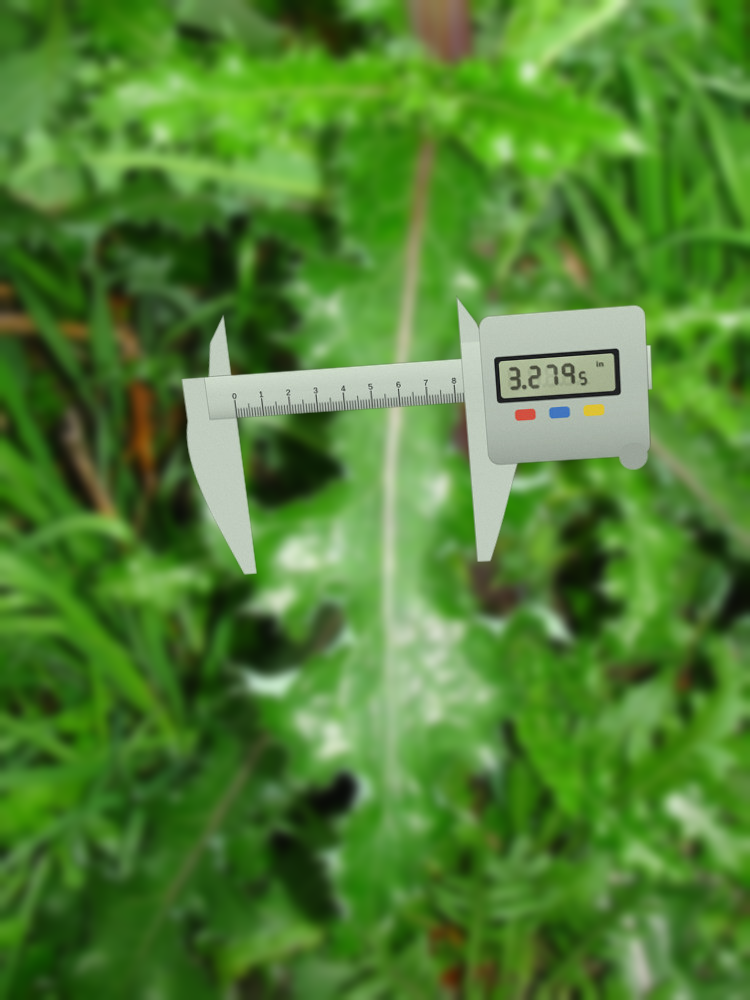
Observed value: {"value": 3.2795, "unit": "in"}
